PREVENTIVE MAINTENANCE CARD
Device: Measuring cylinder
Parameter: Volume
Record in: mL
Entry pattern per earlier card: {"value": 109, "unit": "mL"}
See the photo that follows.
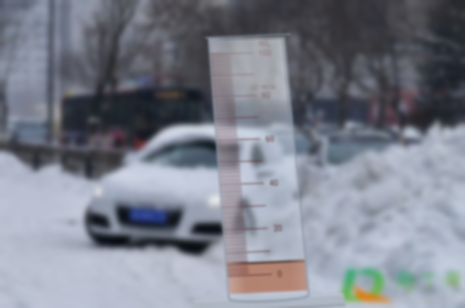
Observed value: {"value": 5, "unit": "mL"}
